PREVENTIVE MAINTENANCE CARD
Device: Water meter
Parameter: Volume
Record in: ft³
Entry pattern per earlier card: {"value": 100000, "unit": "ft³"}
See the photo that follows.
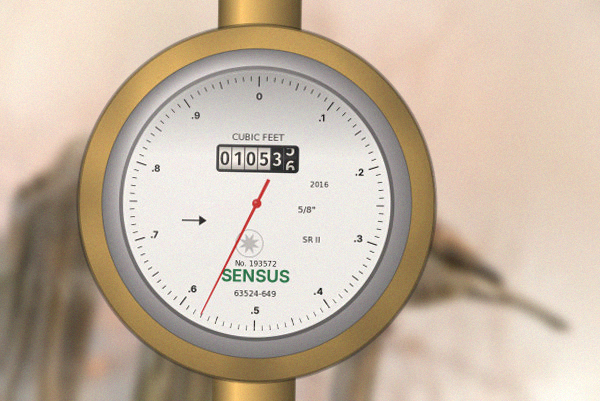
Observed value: {"value": 10535.57, "unit": "ft³"}
